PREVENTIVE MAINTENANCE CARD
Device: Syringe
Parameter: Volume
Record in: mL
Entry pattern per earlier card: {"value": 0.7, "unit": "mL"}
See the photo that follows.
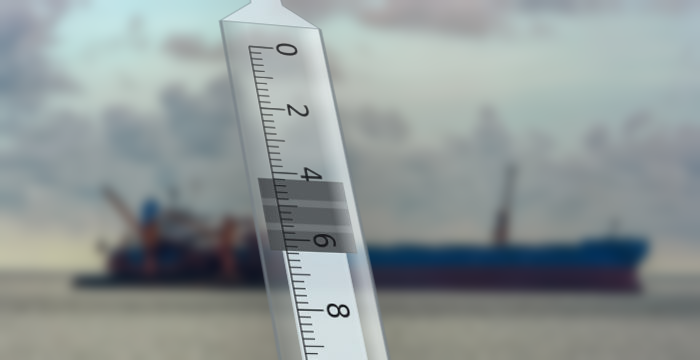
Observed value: {"value": 4.2, "unit": "mL"}
